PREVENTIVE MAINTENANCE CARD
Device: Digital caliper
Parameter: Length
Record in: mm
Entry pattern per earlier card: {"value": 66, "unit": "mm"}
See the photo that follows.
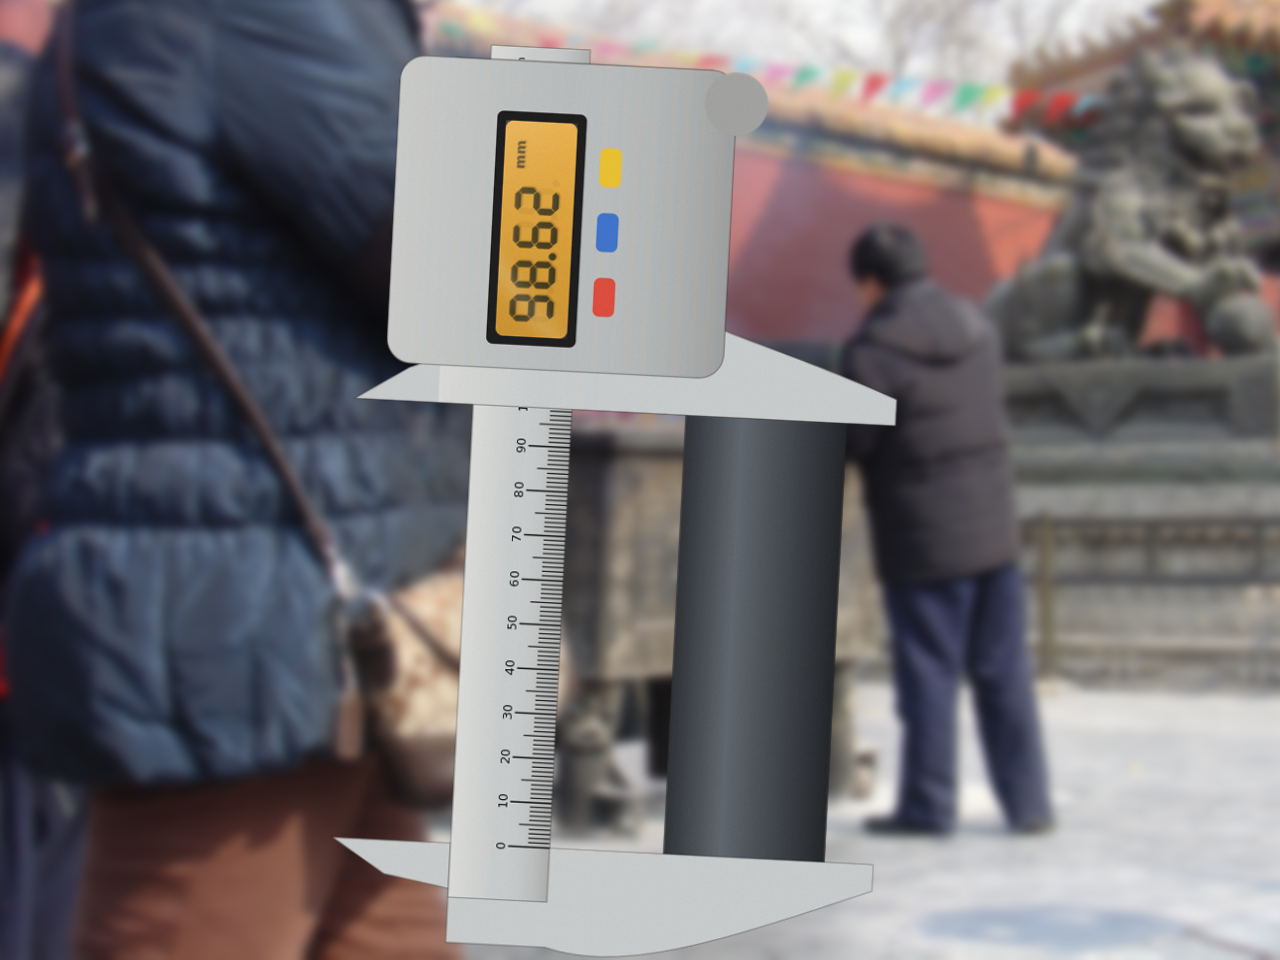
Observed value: {"value": 98.62, "unit": "mm"}
